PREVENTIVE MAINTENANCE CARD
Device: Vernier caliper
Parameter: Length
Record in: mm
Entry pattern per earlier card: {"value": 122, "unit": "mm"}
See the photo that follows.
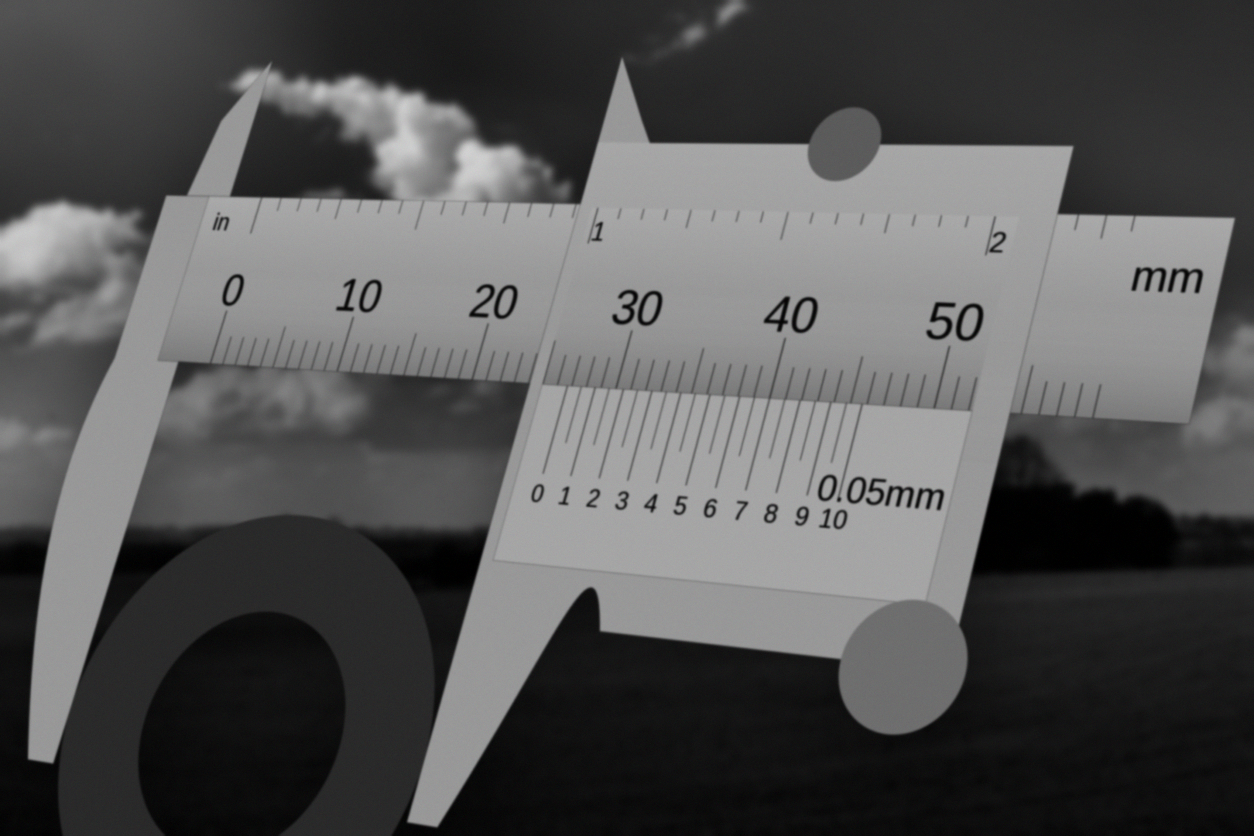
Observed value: {"value": 26.7, "unit": "mm"}
